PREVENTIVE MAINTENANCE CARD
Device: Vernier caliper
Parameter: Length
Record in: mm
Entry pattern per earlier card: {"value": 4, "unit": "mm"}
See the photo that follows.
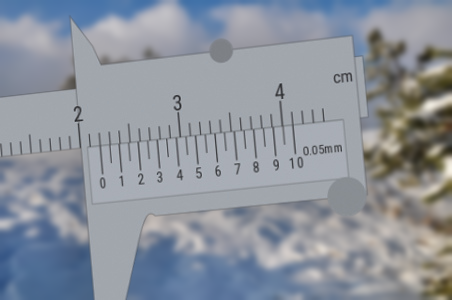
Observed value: {"value": 22.0, "unit": "mm"}
